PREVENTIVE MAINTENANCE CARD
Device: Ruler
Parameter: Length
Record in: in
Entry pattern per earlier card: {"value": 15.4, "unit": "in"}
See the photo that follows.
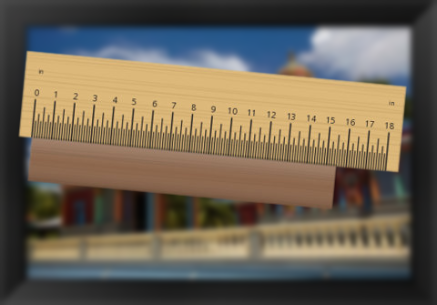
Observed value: {"value": 15.5, "unit": "in"}
